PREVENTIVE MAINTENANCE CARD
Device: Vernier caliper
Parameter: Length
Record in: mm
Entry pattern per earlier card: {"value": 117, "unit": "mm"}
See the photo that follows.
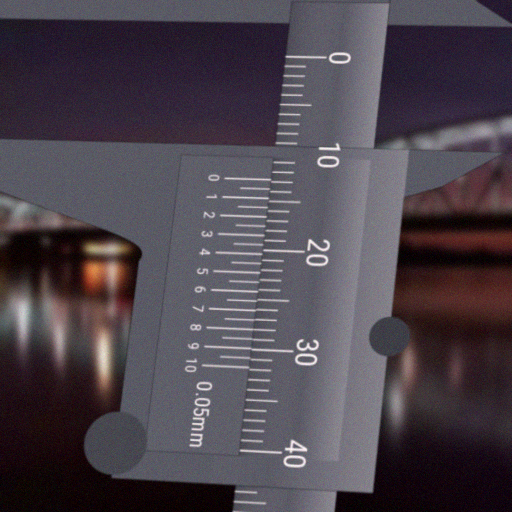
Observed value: {"value": 12.8, "unit": "mm"}
